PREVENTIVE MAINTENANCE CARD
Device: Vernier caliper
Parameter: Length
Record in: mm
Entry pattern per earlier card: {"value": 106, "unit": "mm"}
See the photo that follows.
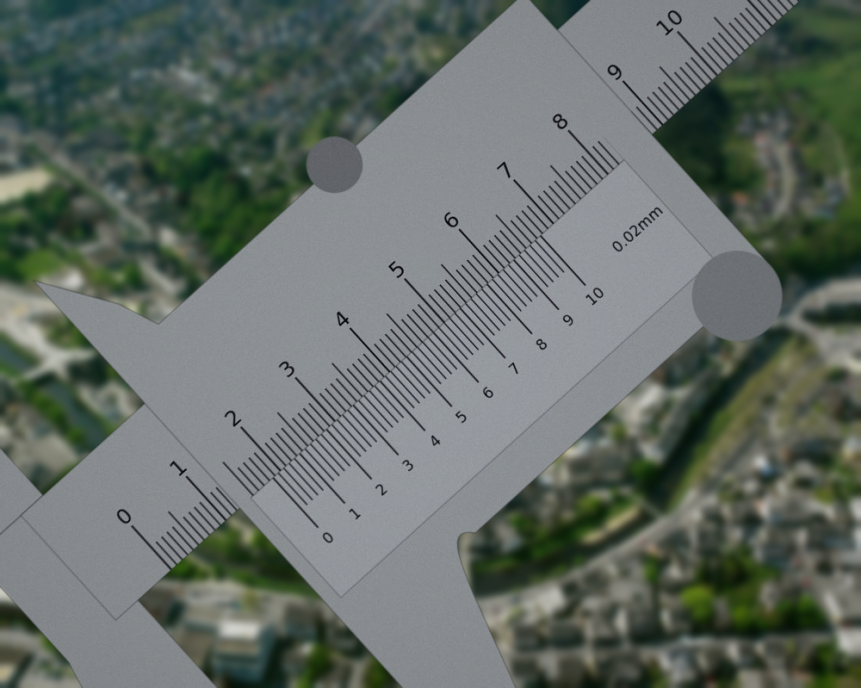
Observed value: {"value": 18.6, "unit": "mm"}
